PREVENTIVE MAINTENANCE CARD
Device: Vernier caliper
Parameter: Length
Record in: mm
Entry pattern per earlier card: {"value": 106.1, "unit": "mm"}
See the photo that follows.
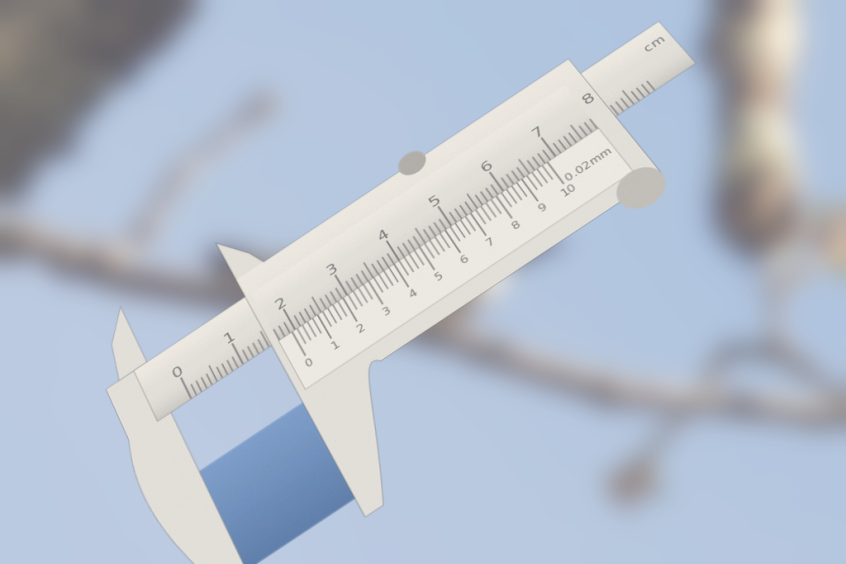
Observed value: {"value": 19.4, "unit": "mm"}
